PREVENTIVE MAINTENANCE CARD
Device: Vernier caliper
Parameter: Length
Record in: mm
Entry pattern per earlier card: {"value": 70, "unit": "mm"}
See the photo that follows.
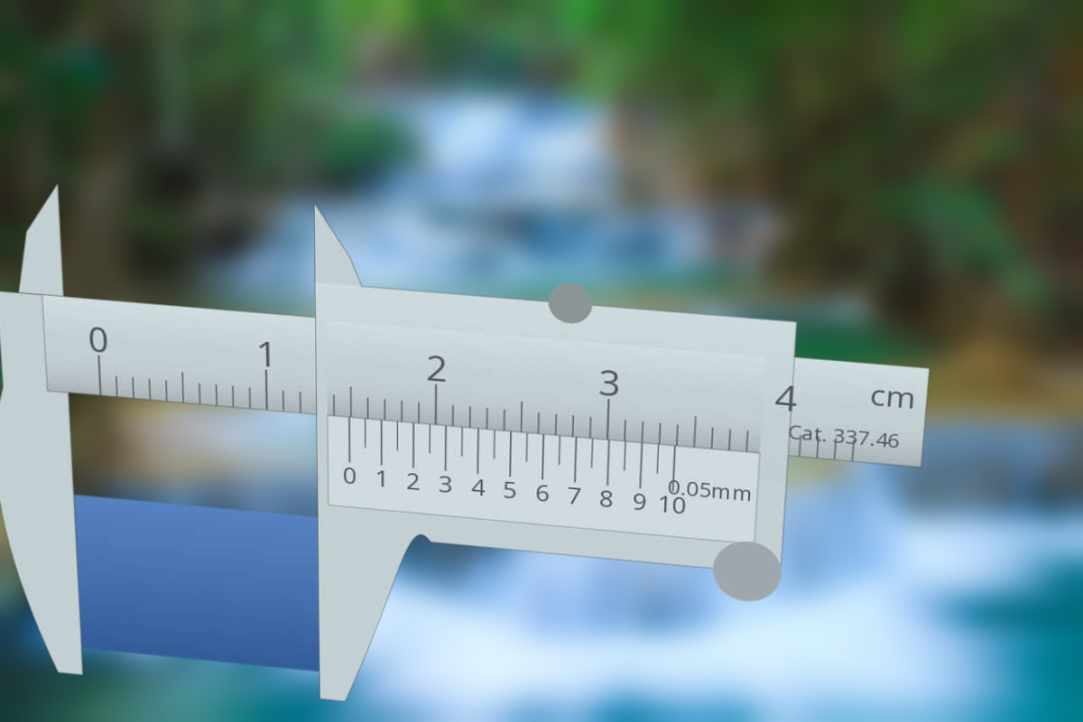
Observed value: {"value": 14.9, "unit": "mm"}
